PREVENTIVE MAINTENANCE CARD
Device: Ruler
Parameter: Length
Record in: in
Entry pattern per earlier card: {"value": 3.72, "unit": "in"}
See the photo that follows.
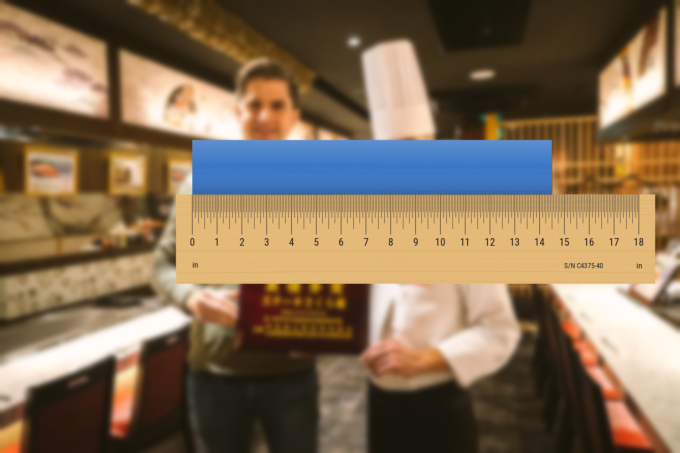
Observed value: {"value": 14.5, "unit": "in"}
